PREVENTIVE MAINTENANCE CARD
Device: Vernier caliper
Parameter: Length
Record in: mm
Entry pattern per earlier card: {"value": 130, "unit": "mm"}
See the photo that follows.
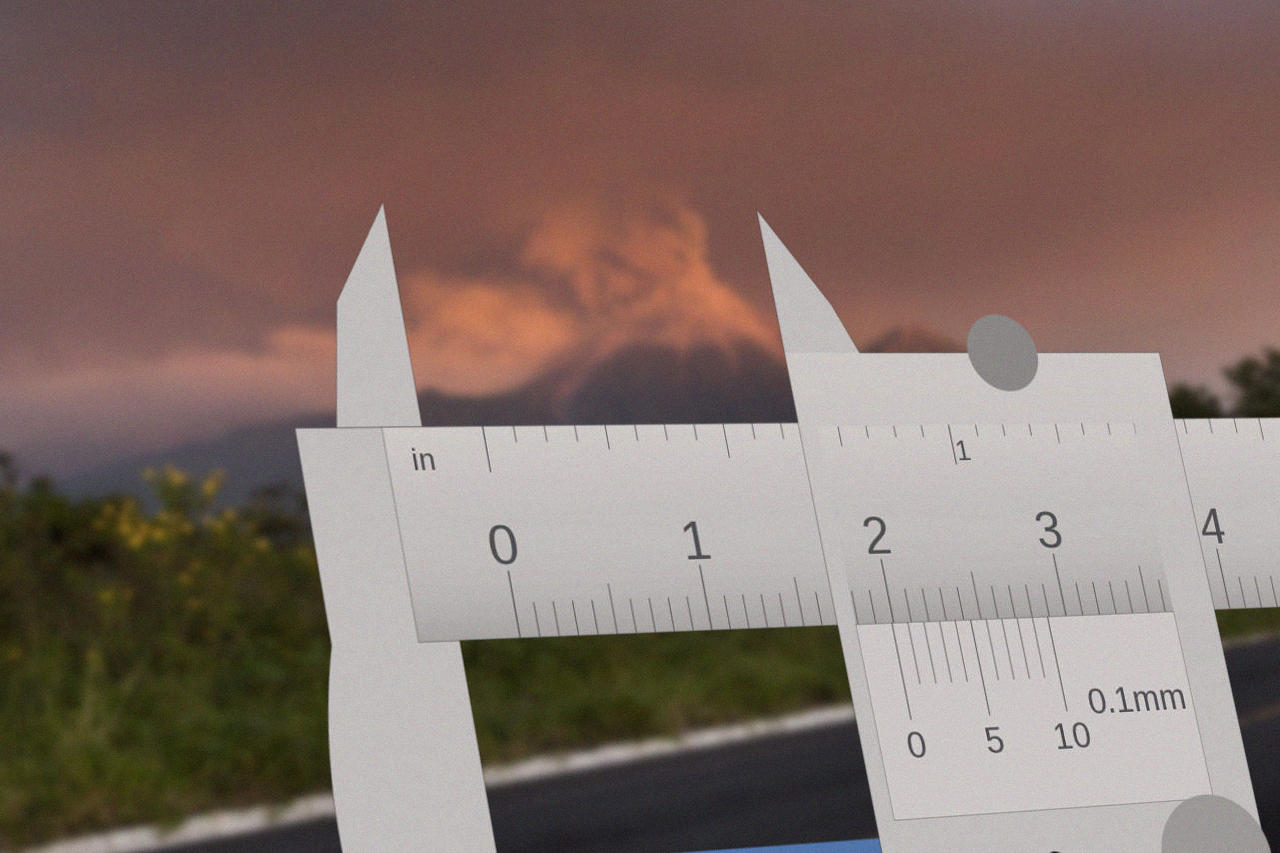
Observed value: {"value": 19.9, "unit": "mm"}
